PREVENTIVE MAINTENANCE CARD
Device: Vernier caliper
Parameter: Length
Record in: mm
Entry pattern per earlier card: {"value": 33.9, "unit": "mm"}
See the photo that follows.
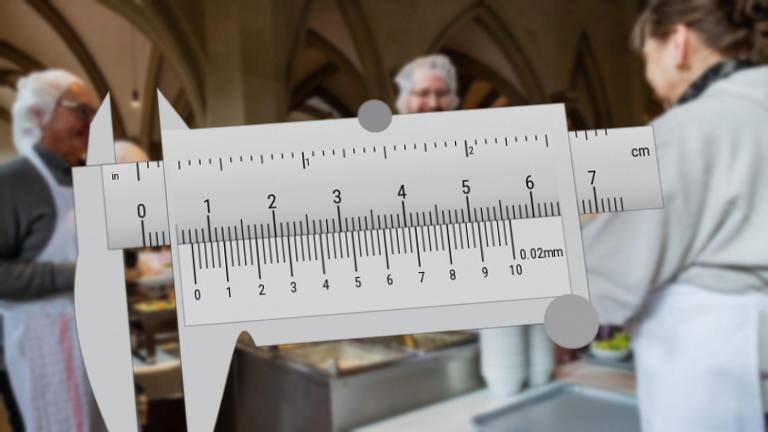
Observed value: {"value": 7.2, "unit": "mm"}
